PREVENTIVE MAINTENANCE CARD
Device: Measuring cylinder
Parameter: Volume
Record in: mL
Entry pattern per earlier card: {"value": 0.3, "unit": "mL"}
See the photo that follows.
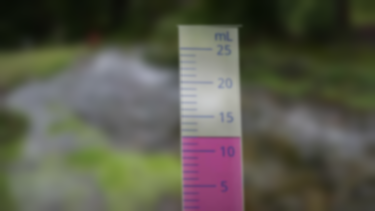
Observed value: {"value": 12, "unit": "mL"}
